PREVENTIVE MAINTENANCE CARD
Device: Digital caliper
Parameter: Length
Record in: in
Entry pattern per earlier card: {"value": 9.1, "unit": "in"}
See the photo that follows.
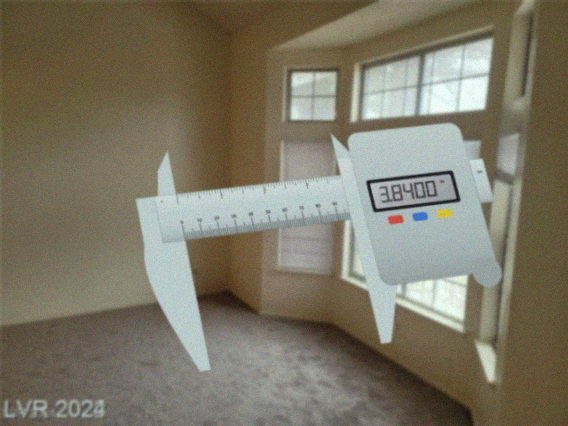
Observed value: {"value": 3.8400, "unit": "in"}
